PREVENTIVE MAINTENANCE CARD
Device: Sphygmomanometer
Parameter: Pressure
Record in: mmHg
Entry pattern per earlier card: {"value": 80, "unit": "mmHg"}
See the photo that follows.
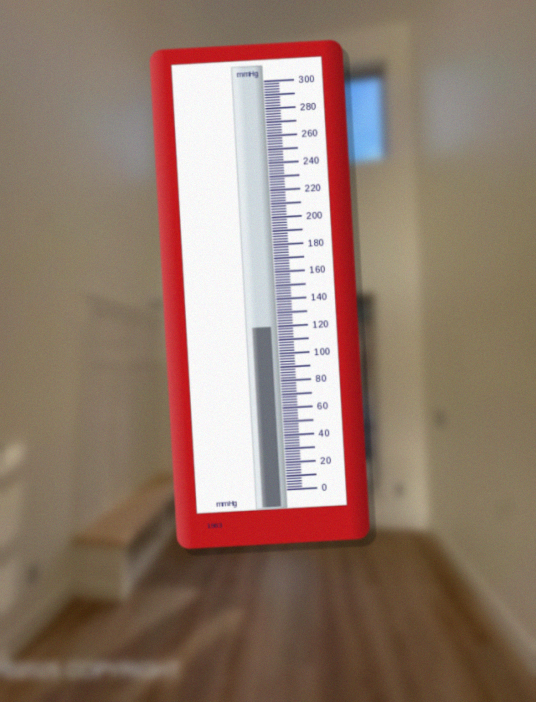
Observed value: {"value": 120, "unit": "mmHg"}
